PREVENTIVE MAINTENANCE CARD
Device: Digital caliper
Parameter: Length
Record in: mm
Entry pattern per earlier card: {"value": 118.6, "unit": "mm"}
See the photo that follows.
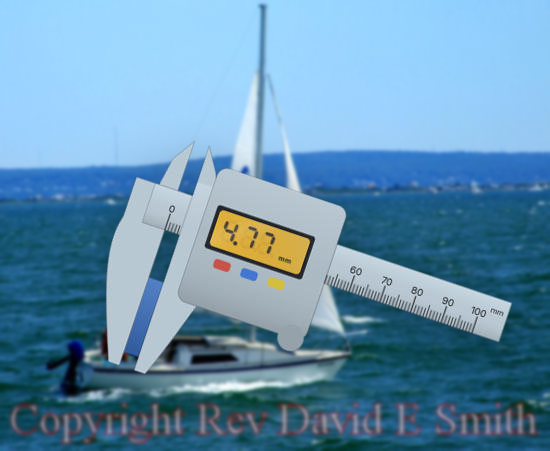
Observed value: {"value": 4.77, "unit": "mm"}
